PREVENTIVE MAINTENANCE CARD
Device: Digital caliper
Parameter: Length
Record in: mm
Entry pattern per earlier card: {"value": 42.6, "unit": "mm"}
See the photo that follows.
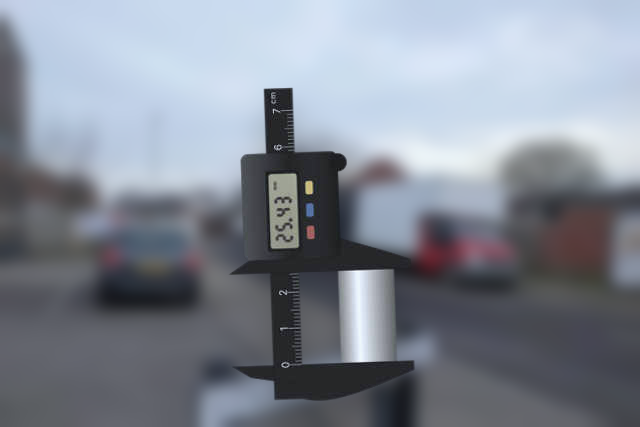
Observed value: {"value": 25.43, "unit": "mm"}
